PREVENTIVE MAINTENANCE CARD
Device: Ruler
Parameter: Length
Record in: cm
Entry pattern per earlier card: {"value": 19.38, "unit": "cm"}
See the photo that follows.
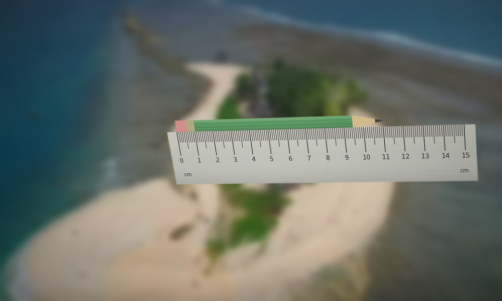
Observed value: {"value": 11, "unit": "cm"}
